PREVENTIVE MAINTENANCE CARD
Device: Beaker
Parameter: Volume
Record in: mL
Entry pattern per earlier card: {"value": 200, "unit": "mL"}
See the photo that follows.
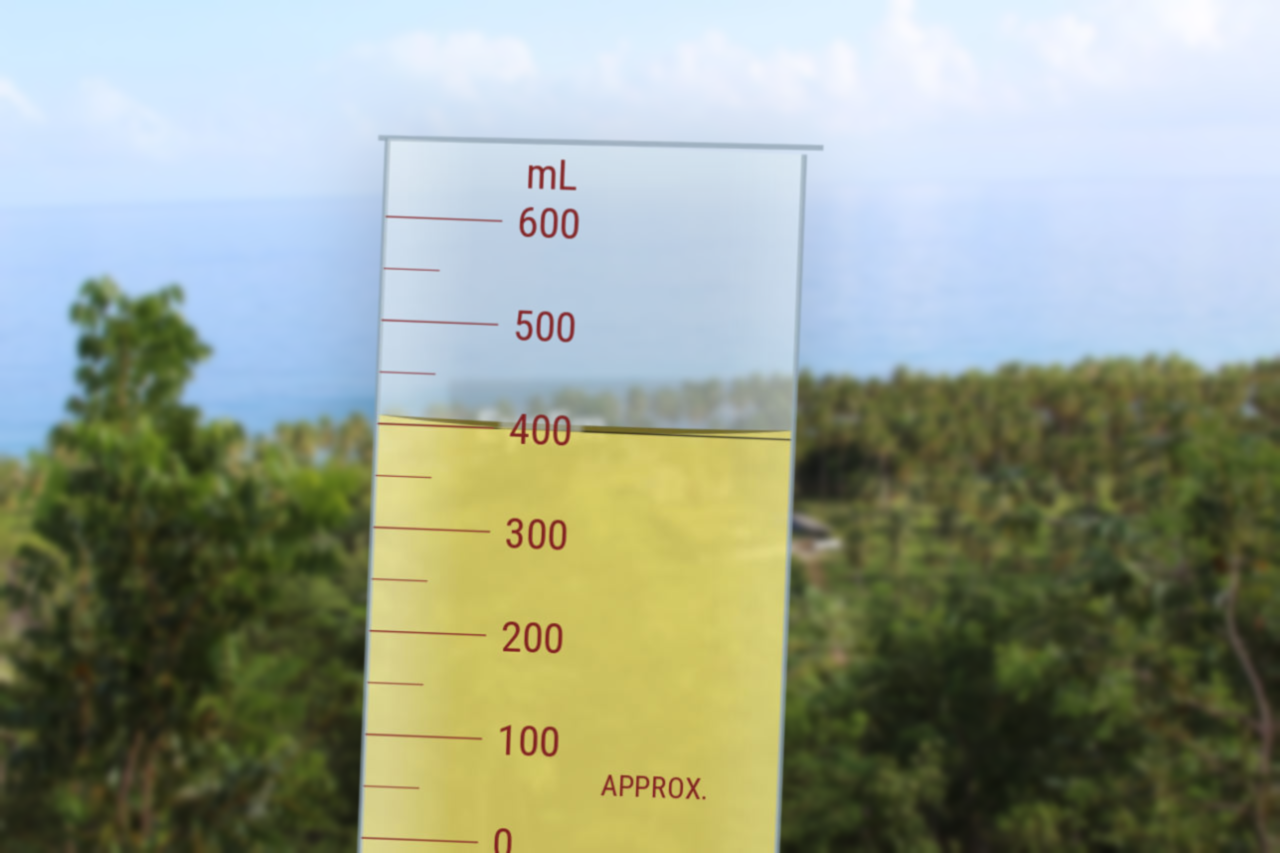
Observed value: {"value": 400, "unit": "mL"}
